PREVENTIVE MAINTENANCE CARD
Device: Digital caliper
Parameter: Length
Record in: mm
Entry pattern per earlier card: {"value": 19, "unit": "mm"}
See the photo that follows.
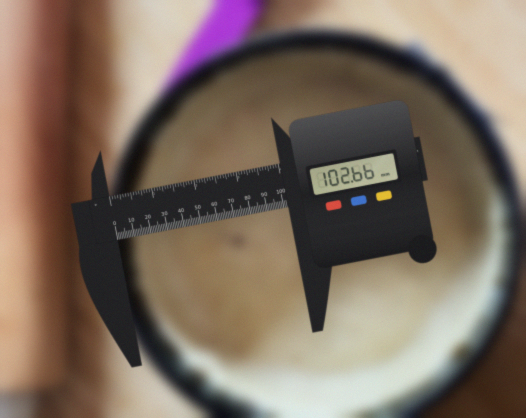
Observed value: {"value": 102.66, "unit": "mm"}
